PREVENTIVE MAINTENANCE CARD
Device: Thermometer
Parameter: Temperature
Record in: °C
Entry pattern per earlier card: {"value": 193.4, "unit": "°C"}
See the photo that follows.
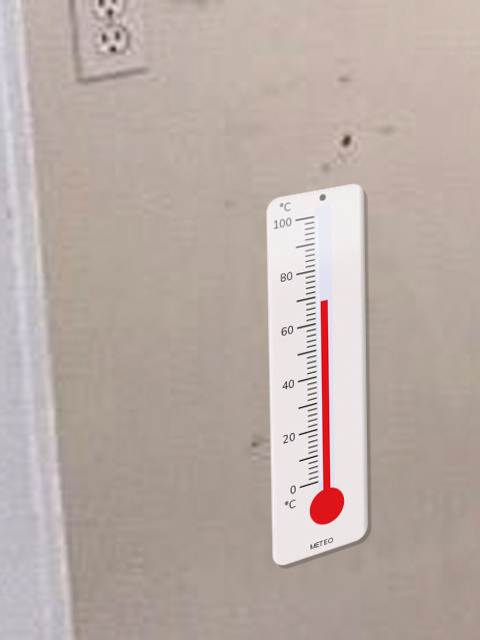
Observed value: {"value": 68, "unit": "°C"}
